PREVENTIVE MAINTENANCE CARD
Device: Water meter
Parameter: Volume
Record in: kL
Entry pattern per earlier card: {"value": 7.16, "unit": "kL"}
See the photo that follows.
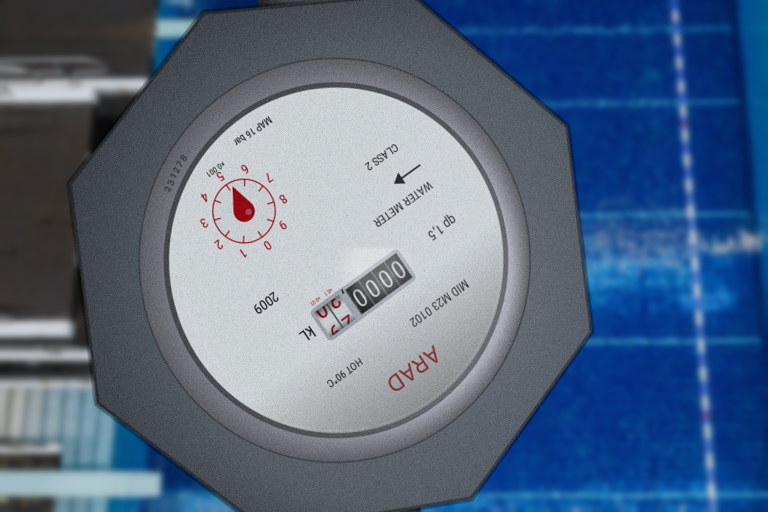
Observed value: {"value": 0.295, "unit": "kL"}
